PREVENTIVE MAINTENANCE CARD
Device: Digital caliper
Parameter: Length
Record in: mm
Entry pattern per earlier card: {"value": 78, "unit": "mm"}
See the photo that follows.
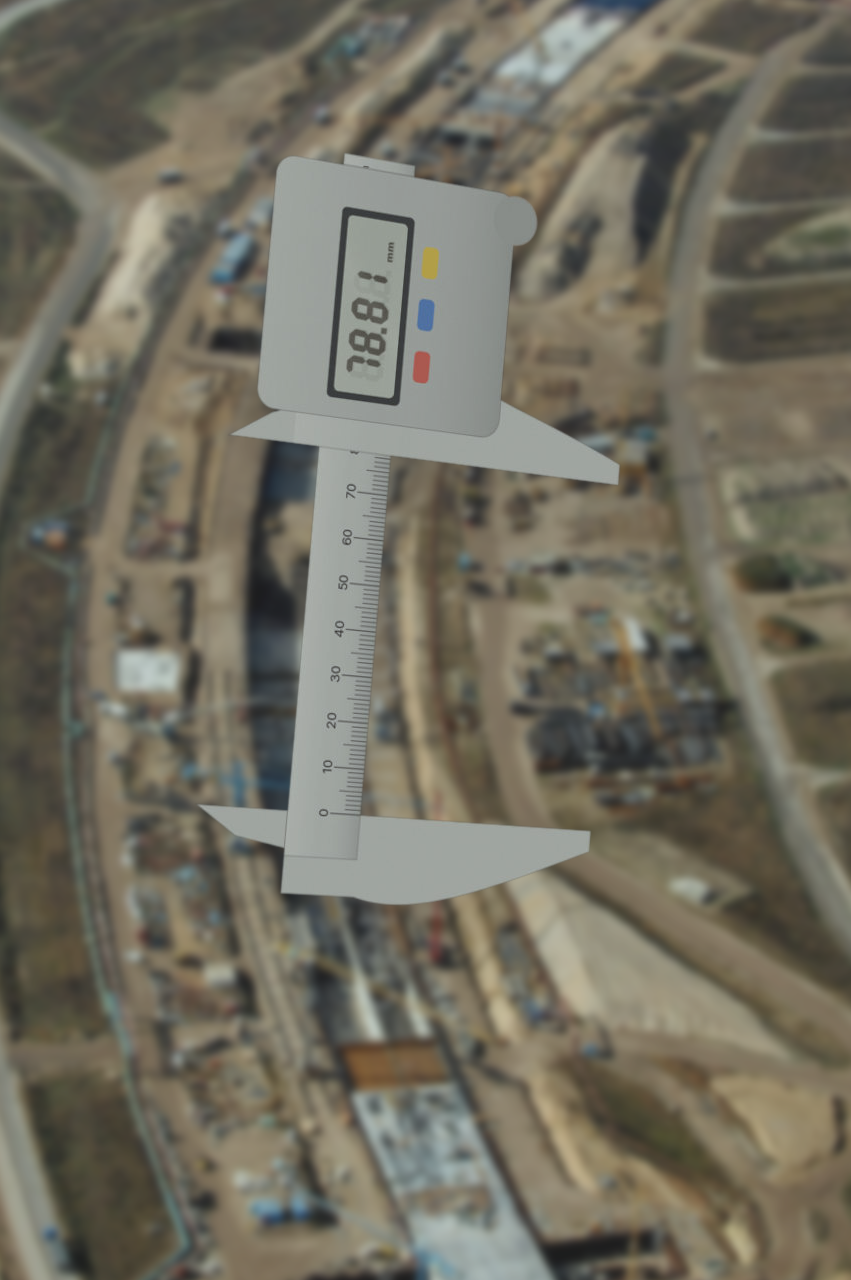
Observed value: {"value": 78.81, "unit": "mm"}
